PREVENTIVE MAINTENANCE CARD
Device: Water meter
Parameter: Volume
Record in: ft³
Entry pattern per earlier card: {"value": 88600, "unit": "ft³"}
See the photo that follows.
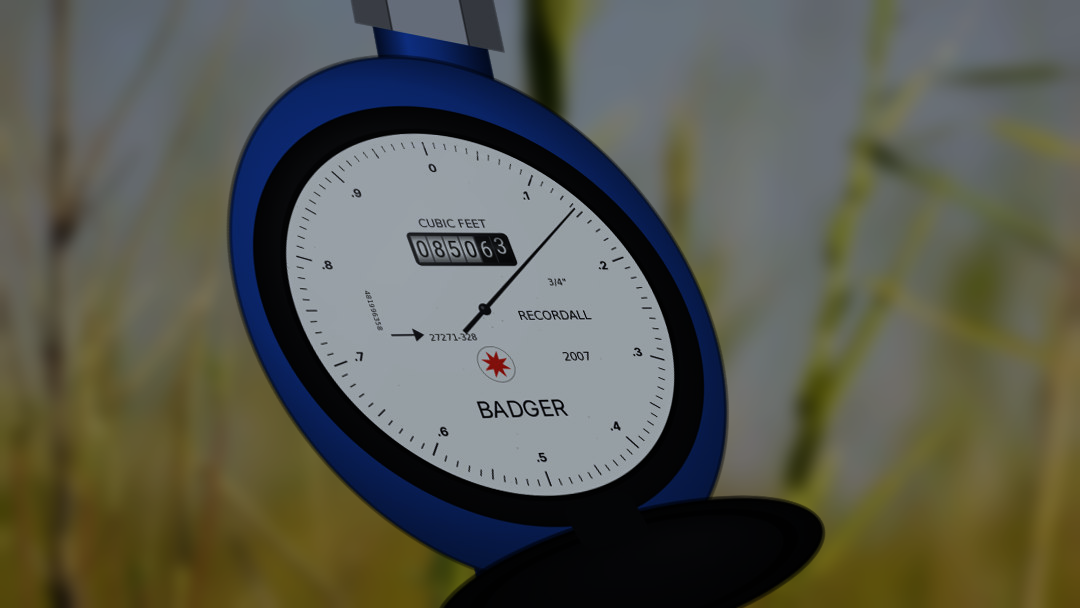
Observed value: {"value": 85063.14, "unit": "ft³"}
